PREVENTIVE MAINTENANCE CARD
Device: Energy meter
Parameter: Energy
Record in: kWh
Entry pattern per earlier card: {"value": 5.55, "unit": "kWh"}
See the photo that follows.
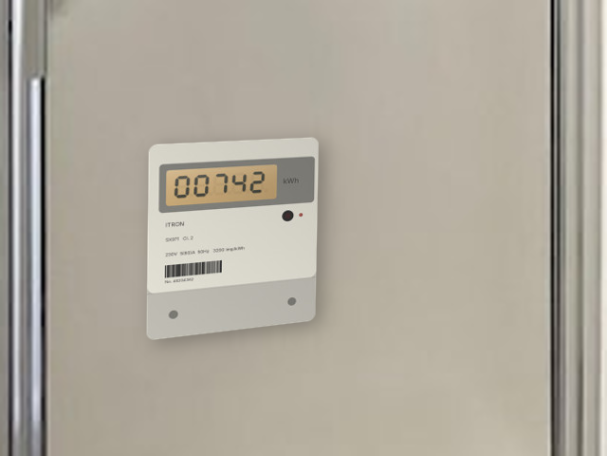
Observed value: {"value": 742, "unit": "kWh"}
